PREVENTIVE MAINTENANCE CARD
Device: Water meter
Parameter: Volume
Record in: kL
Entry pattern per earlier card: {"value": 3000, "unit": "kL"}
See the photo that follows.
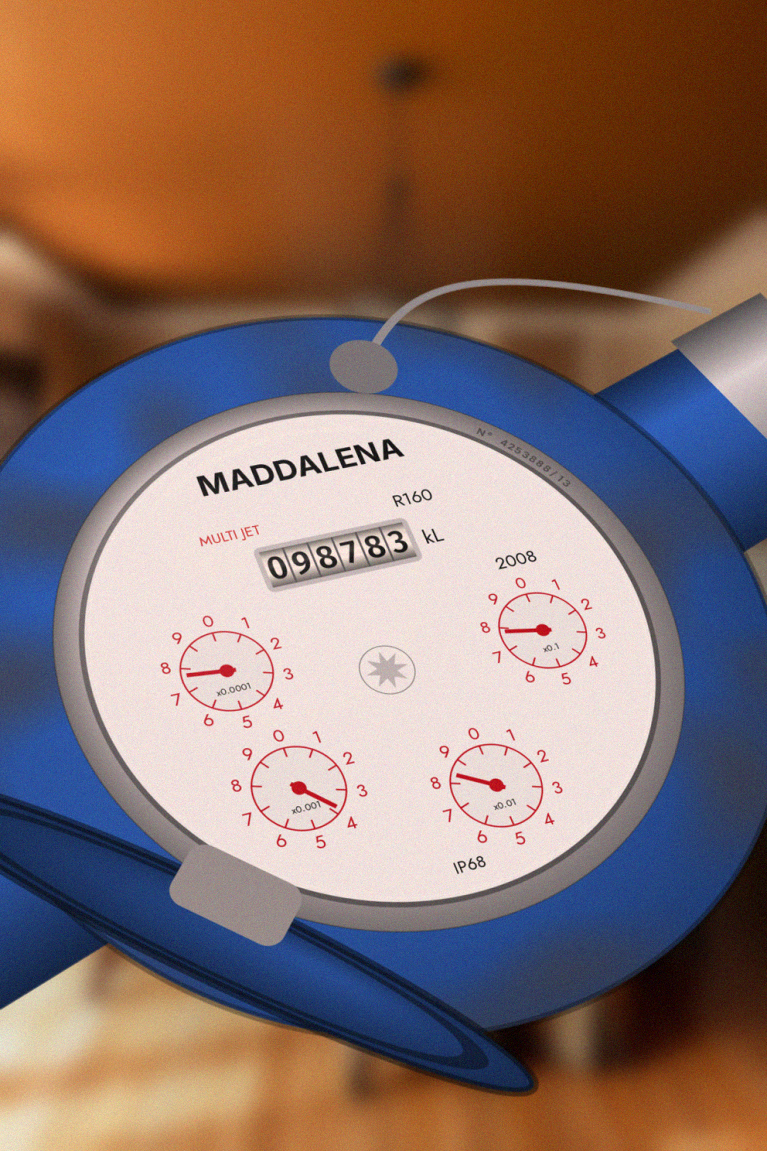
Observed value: {"value": 98783.7837, "unit": "kL"}
